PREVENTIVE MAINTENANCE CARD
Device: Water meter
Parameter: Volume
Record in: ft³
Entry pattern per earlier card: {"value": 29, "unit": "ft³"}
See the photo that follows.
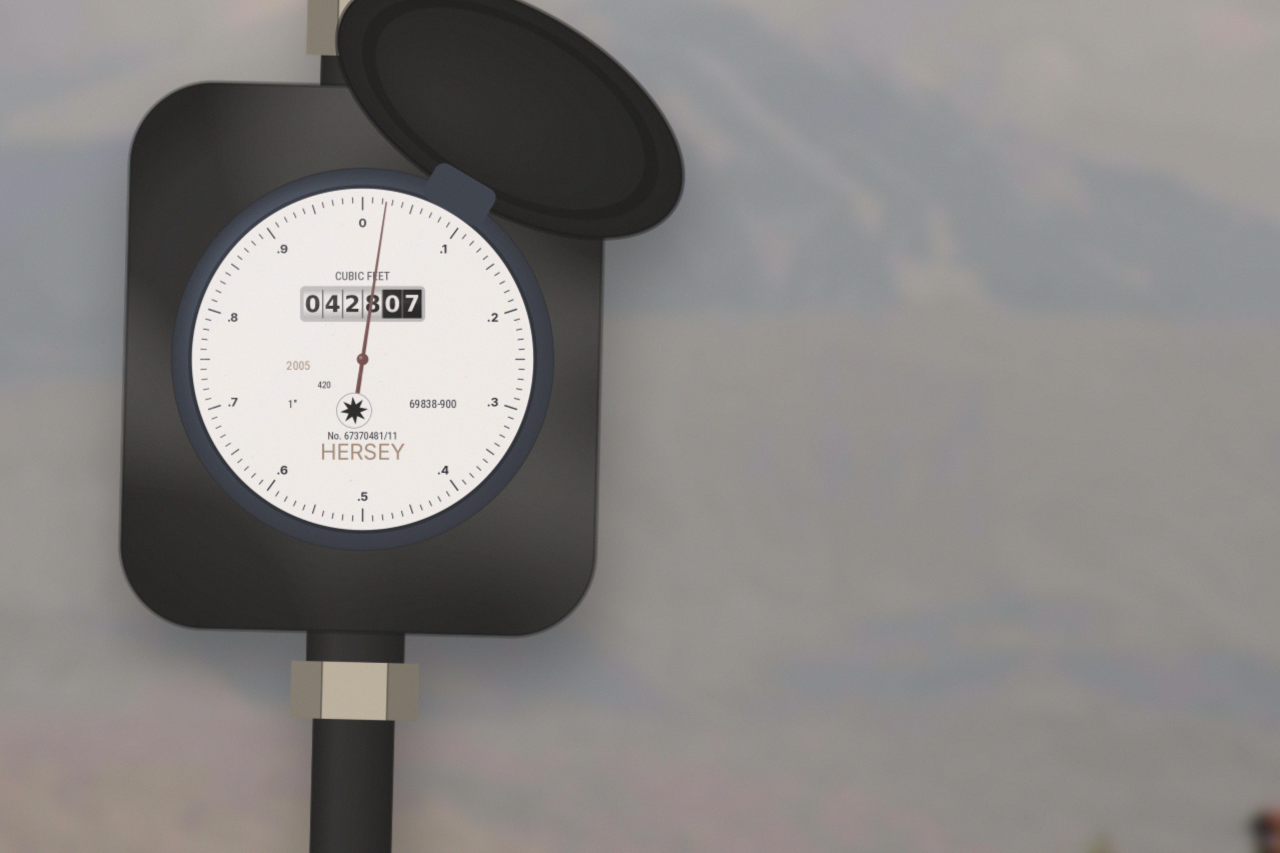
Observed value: {"value": 42807.02, "unit": "ft³"}
